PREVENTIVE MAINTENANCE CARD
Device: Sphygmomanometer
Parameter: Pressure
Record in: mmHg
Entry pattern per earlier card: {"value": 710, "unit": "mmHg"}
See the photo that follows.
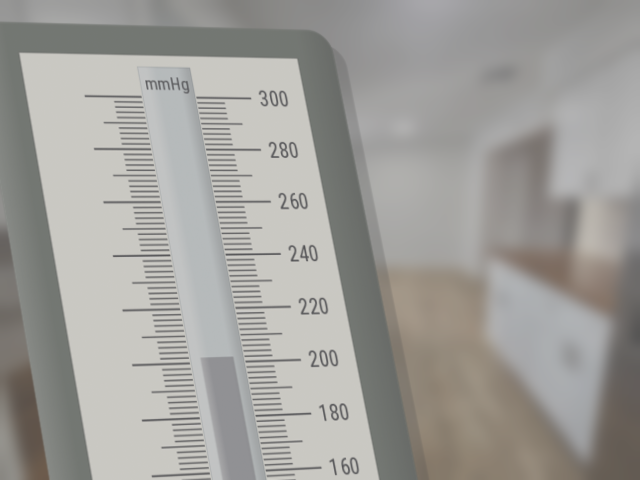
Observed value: {"value": 202, "unit": "mmHg"}
